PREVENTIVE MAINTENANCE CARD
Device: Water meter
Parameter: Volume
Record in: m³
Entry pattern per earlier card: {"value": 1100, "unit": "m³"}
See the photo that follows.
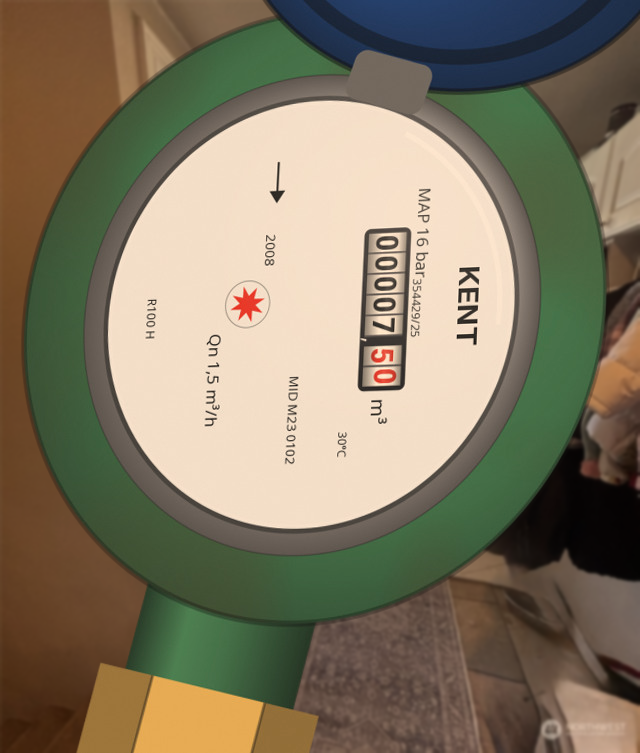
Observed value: {"value": 7.50, "unit": "m³"}
